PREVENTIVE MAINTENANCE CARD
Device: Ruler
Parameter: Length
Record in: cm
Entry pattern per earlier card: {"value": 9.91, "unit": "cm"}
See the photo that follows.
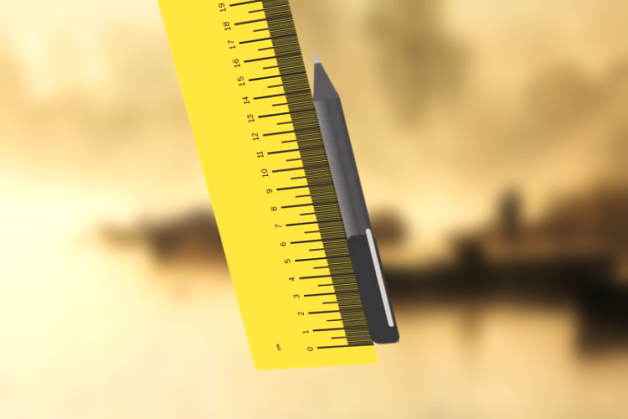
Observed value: {"value": 16, "unit": "cm"}
